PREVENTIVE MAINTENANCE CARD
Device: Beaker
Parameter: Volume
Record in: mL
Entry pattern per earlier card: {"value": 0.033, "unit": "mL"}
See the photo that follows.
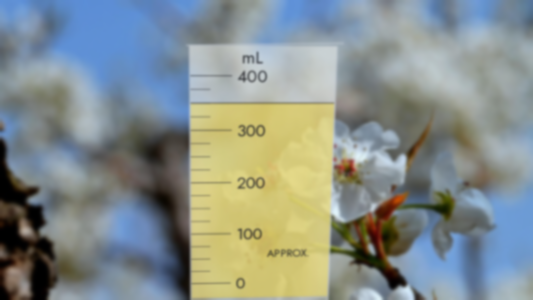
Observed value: {"value": 350, "unit": "mL"}
